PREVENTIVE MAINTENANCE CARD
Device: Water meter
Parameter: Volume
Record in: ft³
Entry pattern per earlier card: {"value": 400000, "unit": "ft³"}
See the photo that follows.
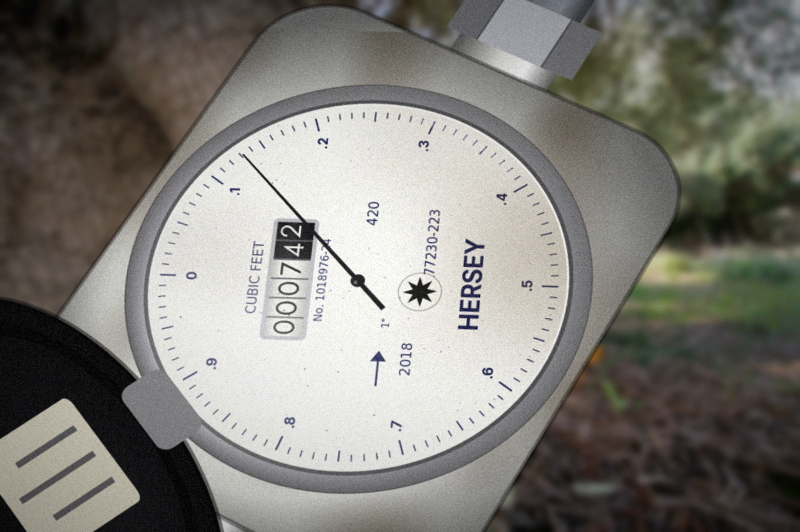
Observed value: {"value": 742.13, "unit": "ft³"}
